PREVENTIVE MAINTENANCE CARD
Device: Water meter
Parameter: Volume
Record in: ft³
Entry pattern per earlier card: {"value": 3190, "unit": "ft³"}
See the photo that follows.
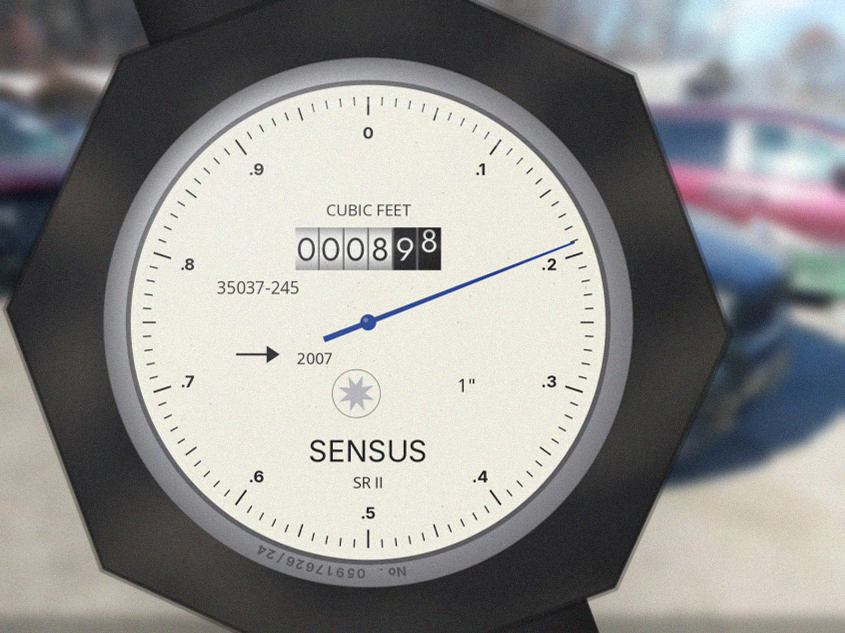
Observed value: {"value": 898.19, "unit": "ft³"}
